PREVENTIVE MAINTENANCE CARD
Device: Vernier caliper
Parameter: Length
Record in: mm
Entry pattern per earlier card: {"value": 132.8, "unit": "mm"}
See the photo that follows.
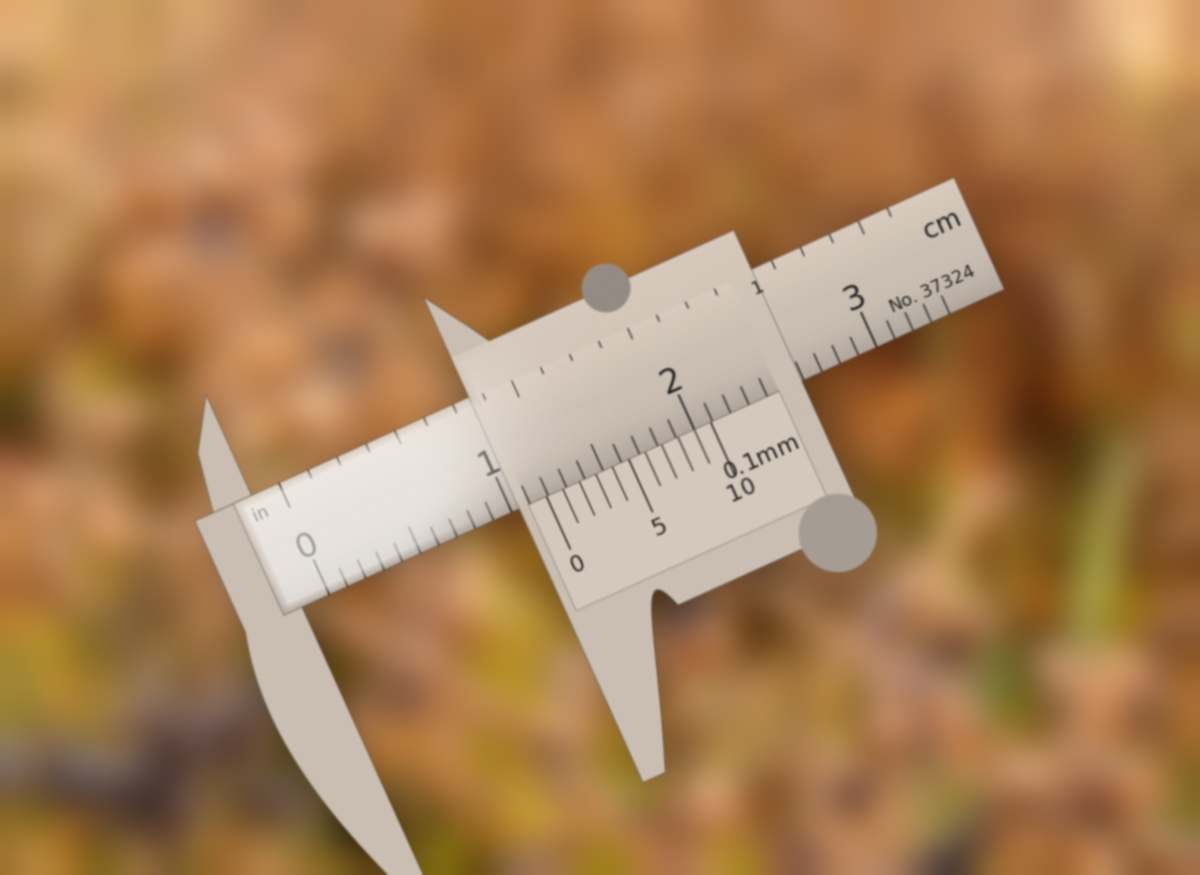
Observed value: {"value": 11.9, "unit": "mm"}
